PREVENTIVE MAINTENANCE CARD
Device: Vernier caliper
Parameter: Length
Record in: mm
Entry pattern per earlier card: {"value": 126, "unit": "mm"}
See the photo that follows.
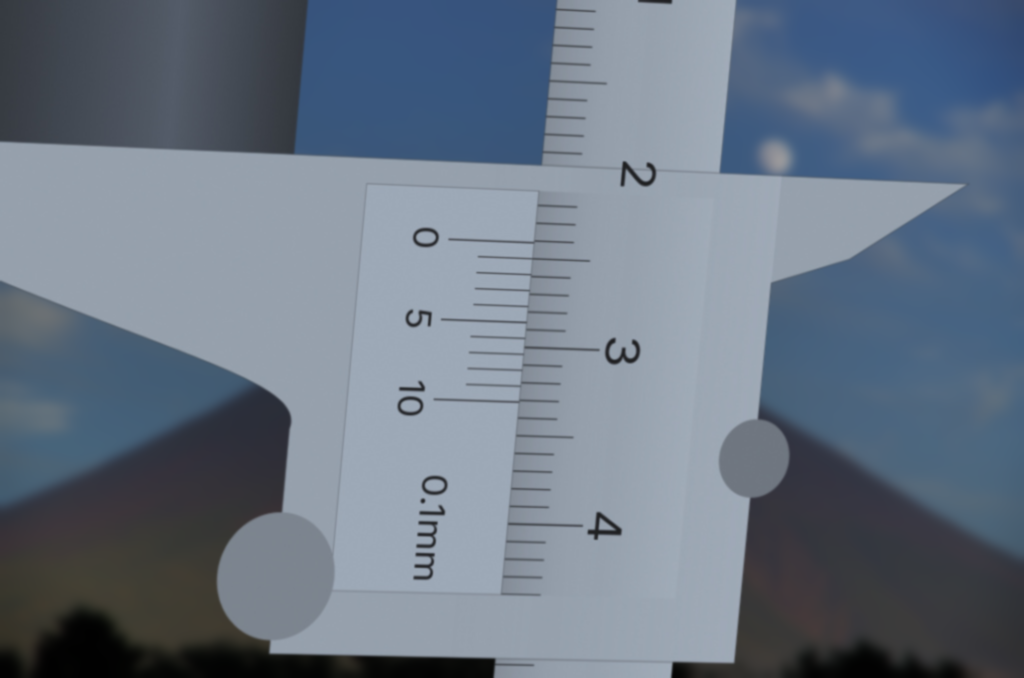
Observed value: {"value": 24.1, "unit": "mm"}
